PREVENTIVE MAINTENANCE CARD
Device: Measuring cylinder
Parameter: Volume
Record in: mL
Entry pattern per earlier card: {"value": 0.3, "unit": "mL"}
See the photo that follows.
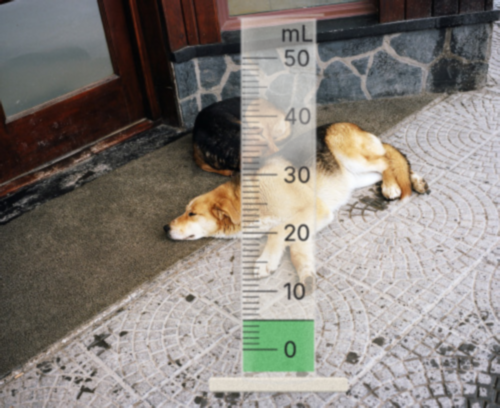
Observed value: {"value": 5, "unit": "mL"}
